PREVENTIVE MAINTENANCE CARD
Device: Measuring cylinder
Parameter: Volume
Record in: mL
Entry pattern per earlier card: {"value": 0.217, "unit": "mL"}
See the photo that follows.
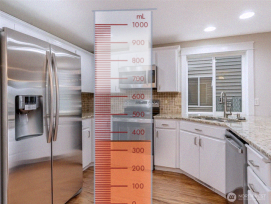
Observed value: {"value": 350, "unit": "mL"}
